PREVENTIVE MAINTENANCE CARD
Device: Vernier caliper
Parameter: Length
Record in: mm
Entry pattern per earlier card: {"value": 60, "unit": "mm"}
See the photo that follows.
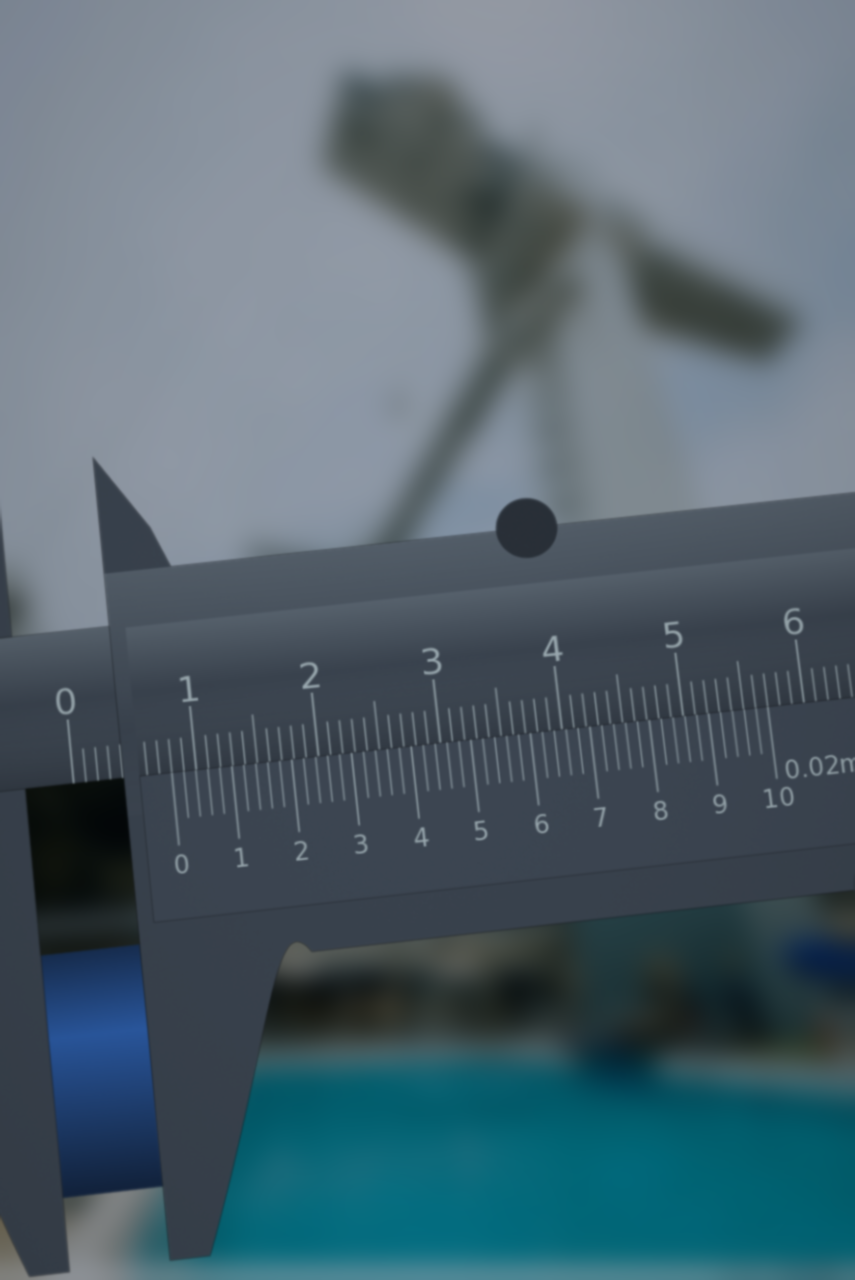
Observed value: {"value": 8.0, "unit": "mm"}
